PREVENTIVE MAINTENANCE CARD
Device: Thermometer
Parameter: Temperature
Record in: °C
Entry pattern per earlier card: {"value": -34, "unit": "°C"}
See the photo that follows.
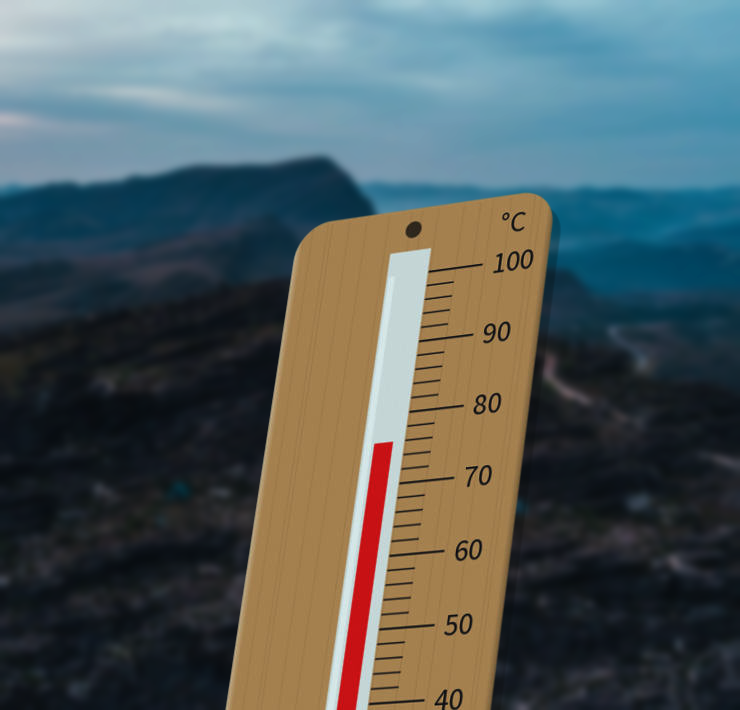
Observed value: {"value": 76, "unit": "°C"}
